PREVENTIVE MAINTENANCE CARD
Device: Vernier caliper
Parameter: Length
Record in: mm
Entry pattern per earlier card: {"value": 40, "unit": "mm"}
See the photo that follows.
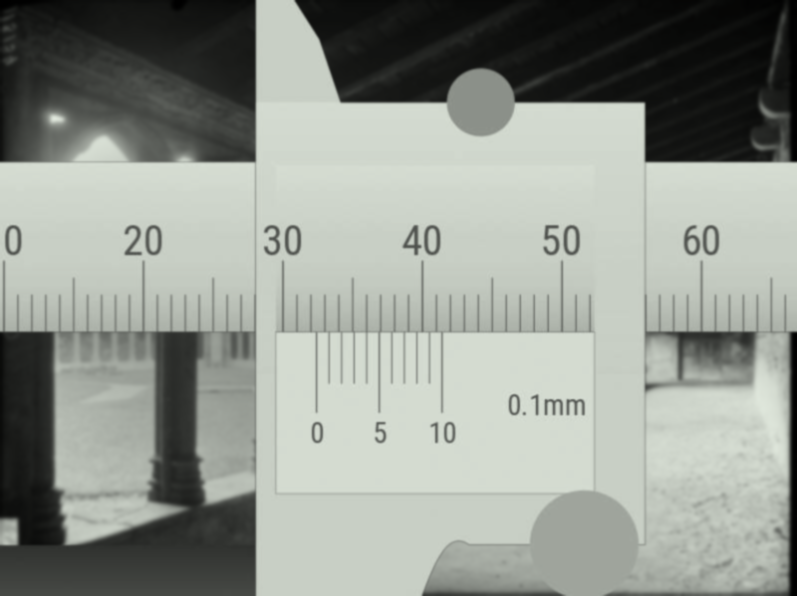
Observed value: {"value": 32.4, "unit": "mm"}
